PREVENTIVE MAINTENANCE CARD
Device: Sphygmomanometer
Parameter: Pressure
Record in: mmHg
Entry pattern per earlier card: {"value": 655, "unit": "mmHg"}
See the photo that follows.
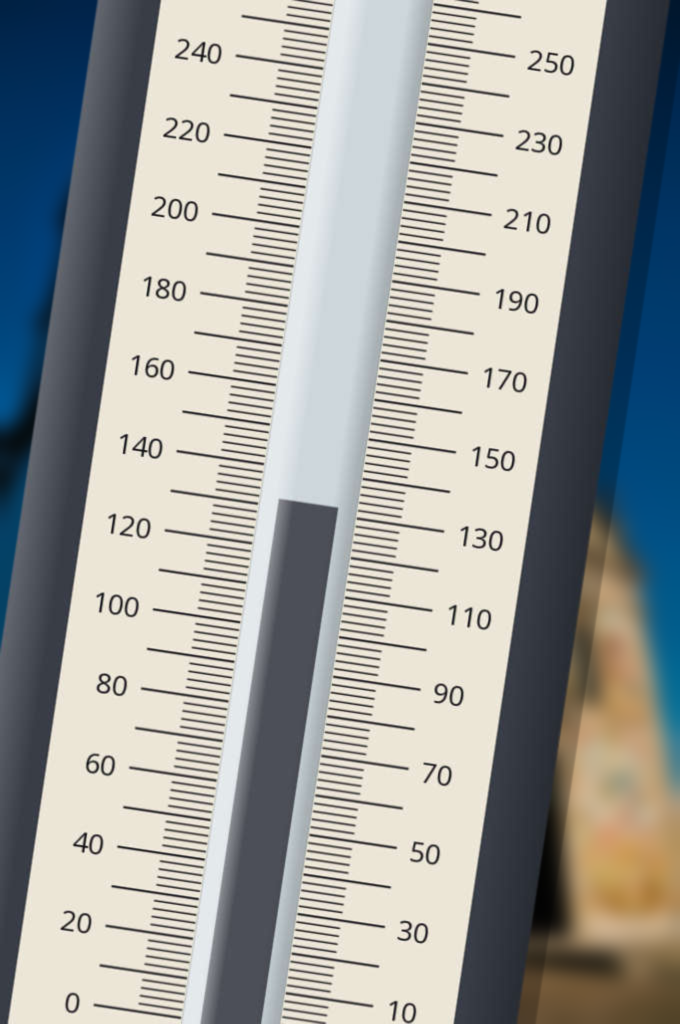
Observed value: {"value": 132, "unit": "mmHg"}
